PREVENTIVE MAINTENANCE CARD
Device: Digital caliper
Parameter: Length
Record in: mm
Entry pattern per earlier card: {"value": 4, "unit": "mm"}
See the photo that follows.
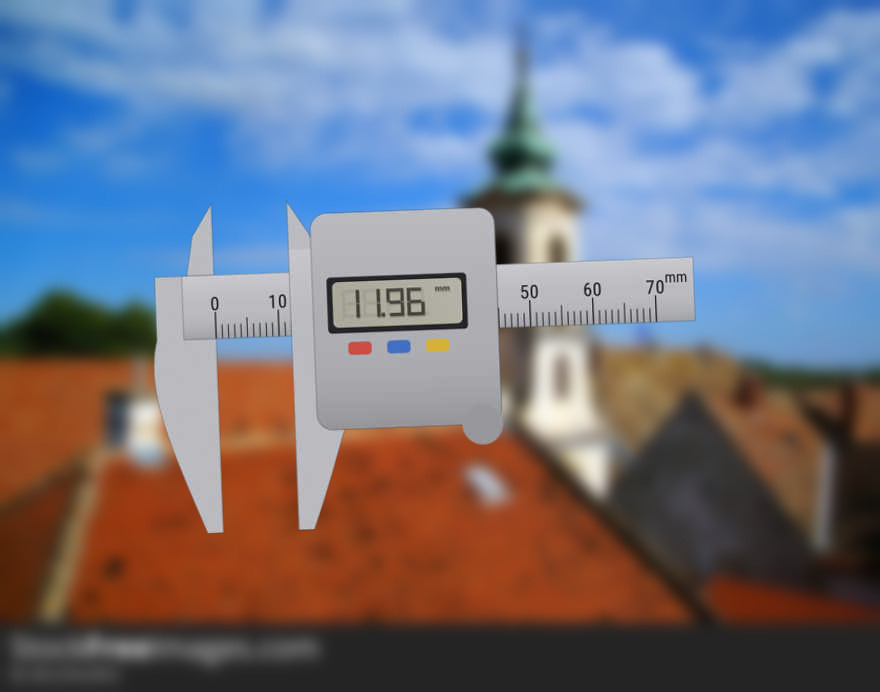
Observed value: {"value": 11.96, "unit": "mm"}
